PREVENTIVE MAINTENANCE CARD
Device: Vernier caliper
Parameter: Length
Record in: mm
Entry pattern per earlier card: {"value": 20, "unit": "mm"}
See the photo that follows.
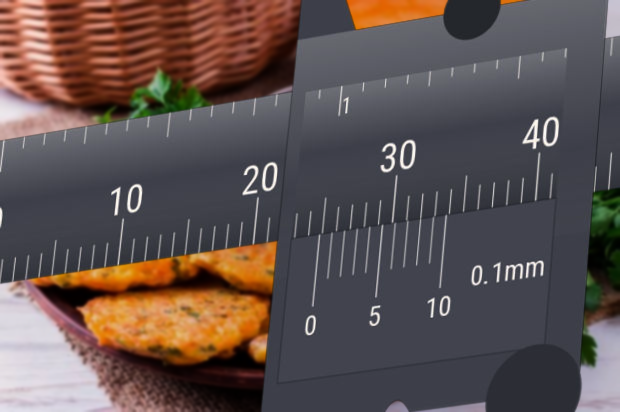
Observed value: {"value": 24.8, "unit": "mm"}
